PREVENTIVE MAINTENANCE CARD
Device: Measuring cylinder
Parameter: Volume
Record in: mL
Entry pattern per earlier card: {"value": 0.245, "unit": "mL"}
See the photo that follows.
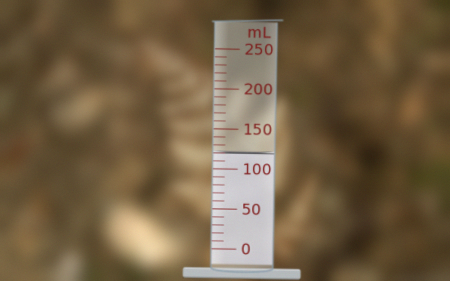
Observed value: {"value": 120, "unit": "mL"}
